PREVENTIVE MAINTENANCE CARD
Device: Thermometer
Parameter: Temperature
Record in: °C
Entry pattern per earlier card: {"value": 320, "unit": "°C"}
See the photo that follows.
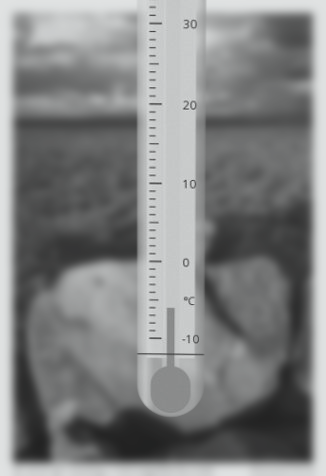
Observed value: {"value": -6, "unit": "°C"}
